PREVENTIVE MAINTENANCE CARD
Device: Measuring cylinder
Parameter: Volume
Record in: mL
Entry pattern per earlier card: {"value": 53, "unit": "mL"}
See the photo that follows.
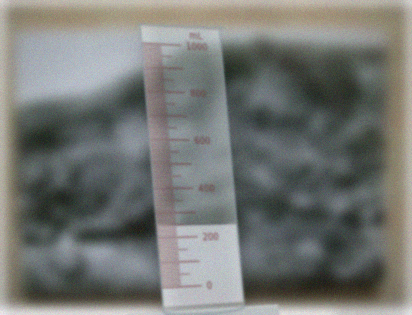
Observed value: {"value": 250, "unit": "mL"}
